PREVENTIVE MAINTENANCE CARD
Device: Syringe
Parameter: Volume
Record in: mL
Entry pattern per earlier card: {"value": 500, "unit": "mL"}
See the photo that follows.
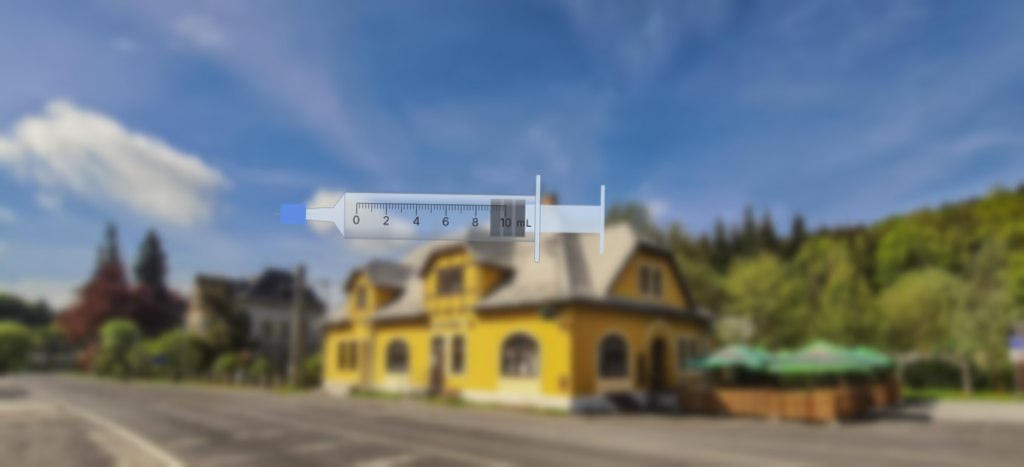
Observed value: {"value": 9, "unit": "mL"}
